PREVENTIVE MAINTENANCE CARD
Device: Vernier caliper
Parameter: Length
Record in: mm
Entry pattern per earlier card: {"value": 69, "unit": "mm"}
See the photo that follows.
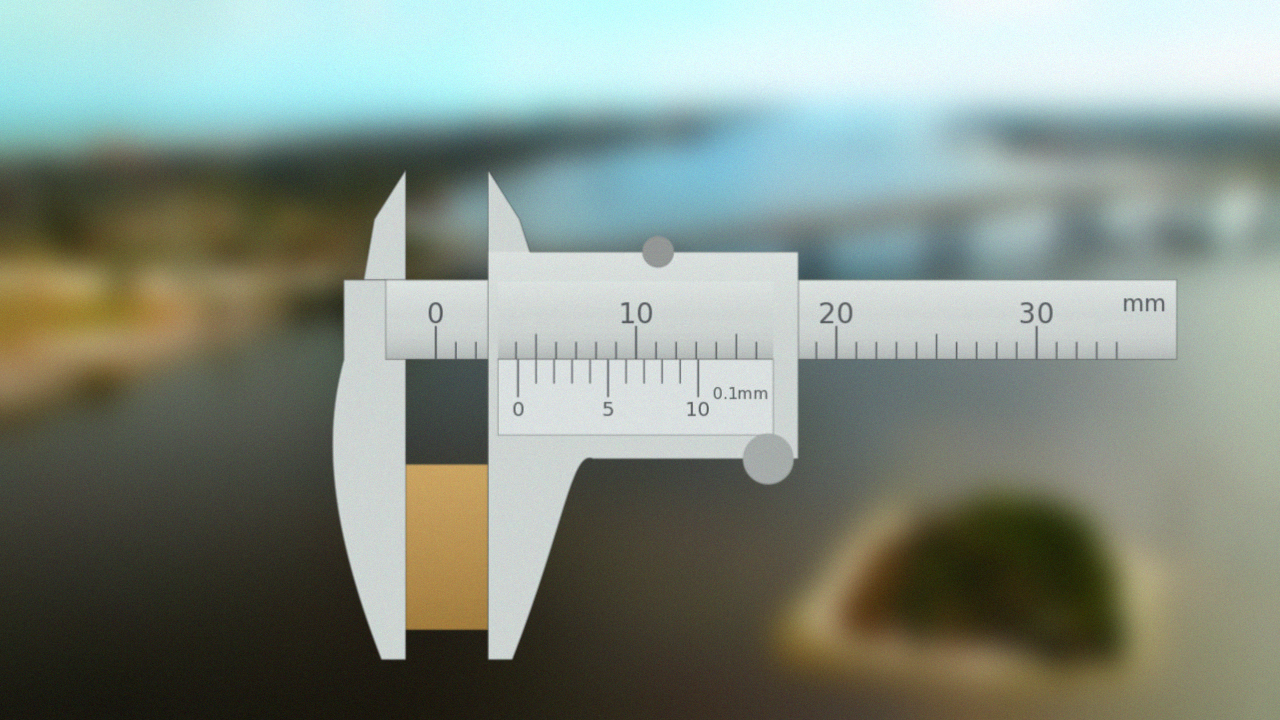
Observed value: {"value": 4.1, "unit": "mm"}
